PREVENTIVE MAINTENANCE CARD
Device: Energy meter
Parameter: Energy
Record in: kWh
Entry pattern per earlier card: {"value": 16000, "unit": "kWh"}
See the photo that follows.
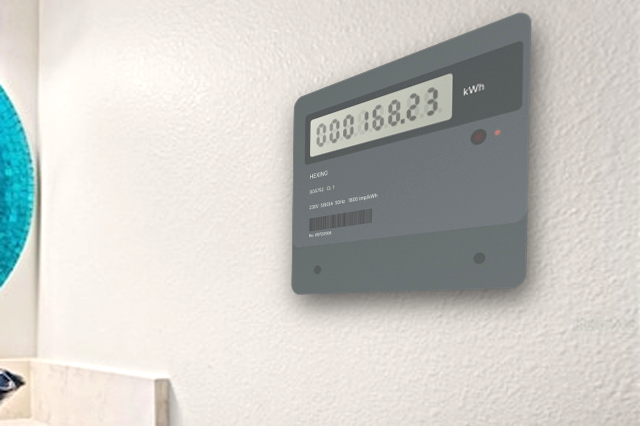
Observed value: {"value": 168.23, "unit": "kWh"}
